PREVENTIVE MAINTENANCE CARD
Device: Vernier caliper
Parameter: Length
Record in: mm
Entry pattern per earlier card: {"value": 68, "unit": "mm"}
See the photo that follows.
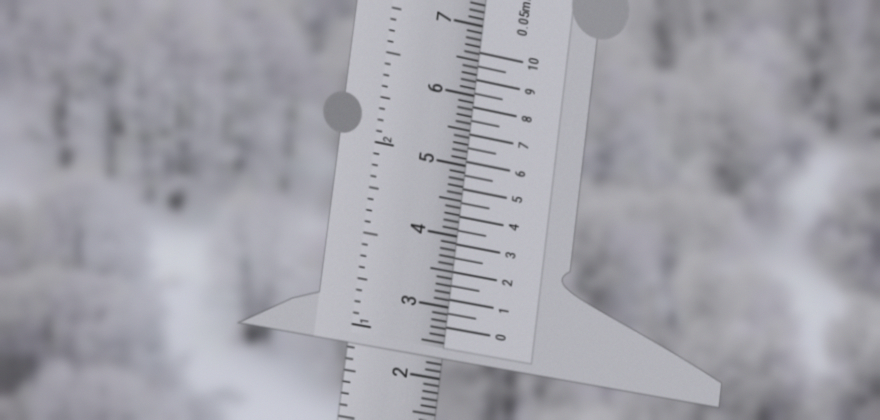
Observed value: {"value": 27.2, "unit": "mm"}
